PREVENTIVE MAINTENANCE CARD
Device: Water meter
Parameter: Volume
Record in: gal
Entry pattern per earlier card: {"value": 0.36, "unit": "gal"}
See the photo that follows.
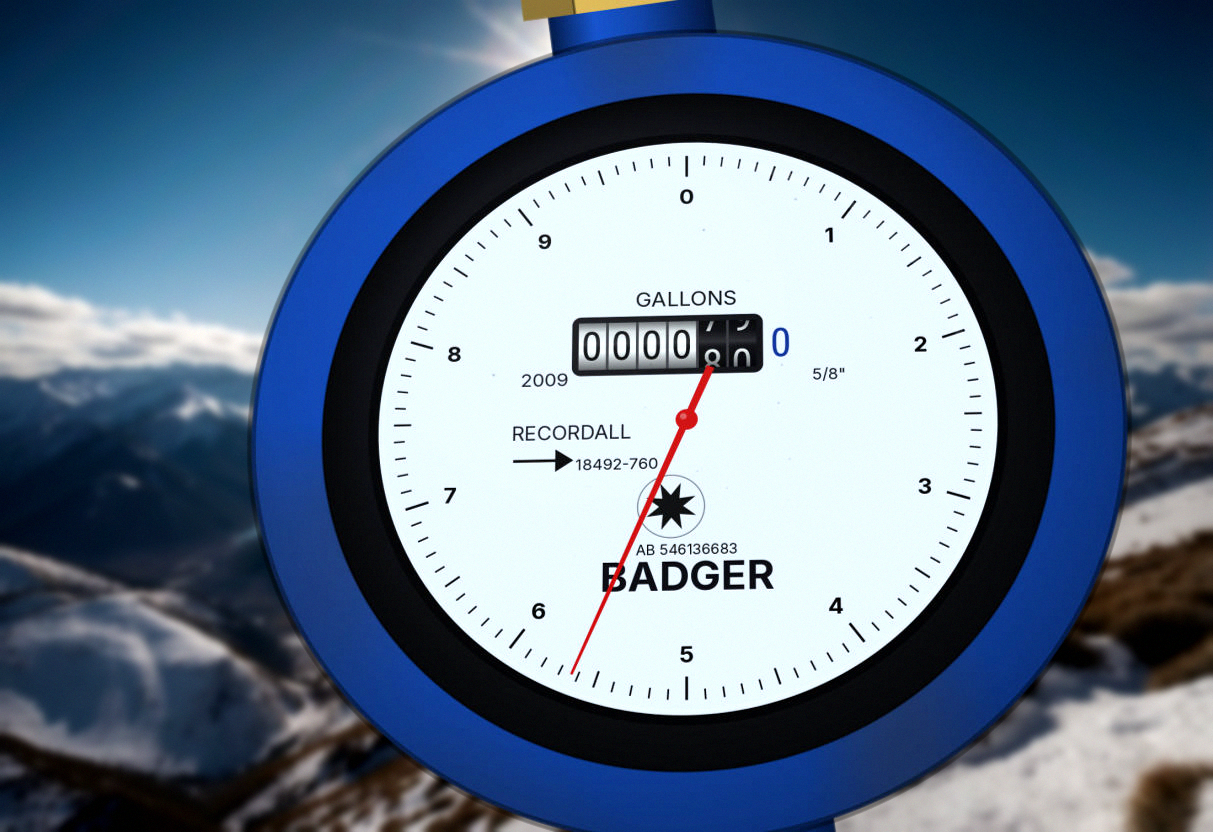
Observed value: {"value": 795.6, "unit": "gal"}
